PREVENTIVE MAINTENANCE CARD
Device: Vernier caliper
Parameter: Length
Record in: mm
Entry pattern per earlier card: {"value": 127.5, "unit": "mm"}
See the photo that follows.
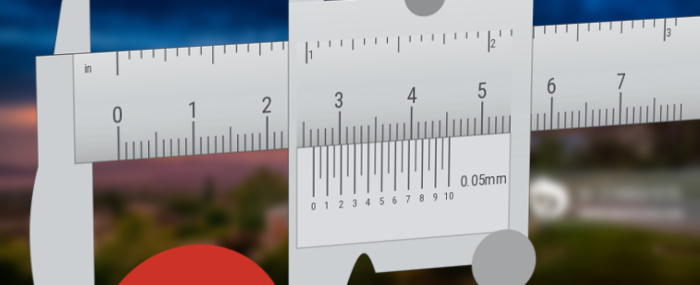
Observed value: {"value": 26.4, "unit": "mm"}
